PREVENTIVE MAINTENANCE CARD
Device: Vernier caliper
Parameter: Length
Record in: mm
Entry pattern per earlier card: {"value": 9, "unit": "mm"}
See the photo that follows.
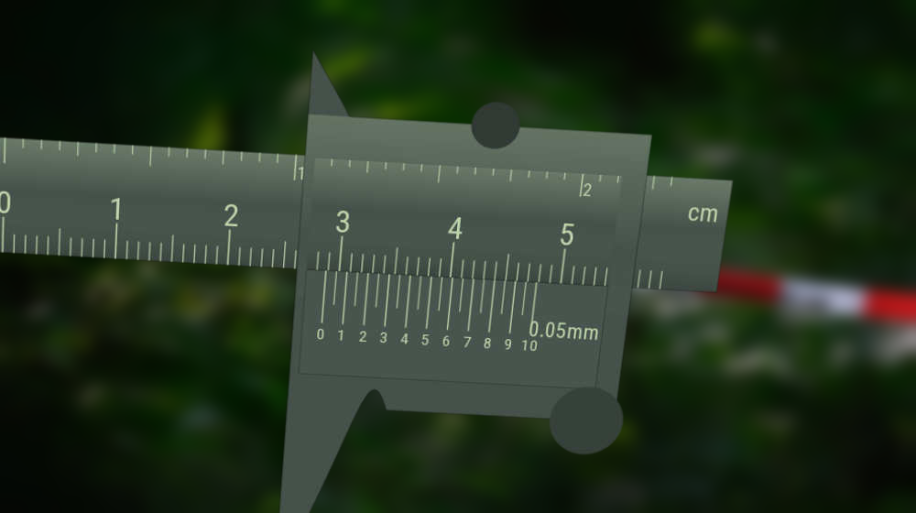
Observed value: {"value": 28.8, "unit": "mm"}
